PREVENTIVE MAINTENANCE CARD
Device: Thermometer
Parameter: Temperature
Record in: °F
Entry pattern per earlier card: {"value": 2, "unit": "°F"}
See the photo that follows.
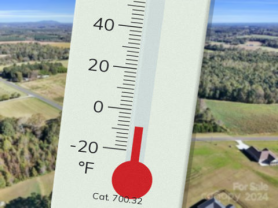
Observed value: {"value": -8, "unit": "°F"}
